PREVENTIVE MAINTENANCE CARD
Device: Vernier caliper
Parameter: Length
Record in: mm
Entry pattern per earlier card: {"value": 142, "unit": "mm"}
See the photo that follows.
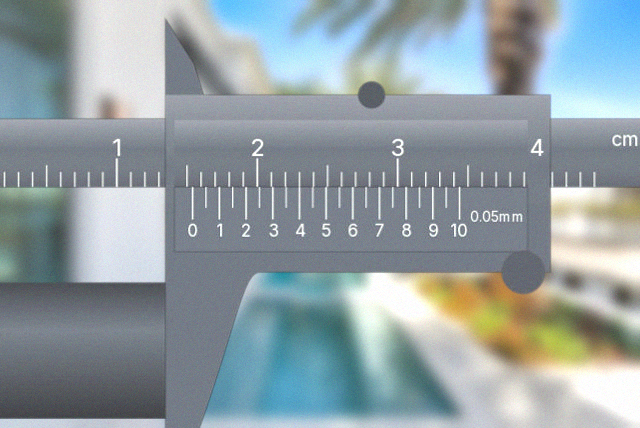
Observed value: {"value": 15.4, "unit": "mm"}
